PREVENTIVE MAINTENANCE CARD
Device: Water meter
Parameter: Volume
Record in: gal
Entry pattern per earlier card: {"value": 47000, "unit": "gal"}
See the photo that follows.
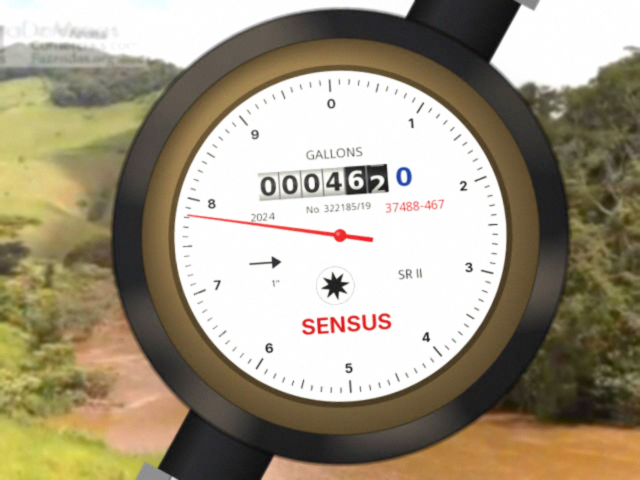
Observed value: {"value": 4617.8, "unit": "gal"}
